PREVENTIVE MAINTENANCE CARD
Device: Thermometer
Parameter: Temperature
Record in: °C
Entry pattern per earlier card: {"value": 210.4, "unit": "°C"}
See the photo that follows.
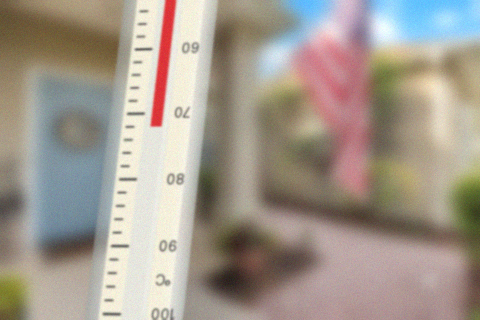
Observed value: {"value": 72, "unit": "°C"}
